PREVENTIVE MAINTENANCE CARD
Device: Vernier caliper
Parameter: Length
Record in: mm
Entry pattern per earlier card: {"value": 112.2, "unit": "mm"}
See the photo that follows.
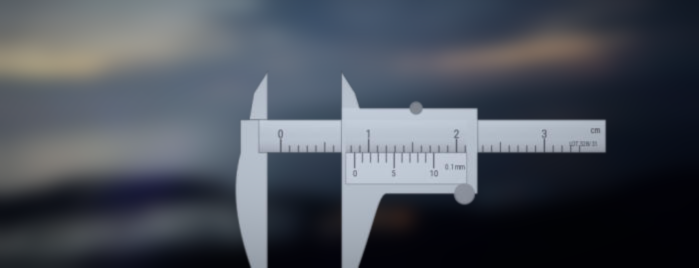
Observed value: {"value": 8.4, "unit": "mm"}
